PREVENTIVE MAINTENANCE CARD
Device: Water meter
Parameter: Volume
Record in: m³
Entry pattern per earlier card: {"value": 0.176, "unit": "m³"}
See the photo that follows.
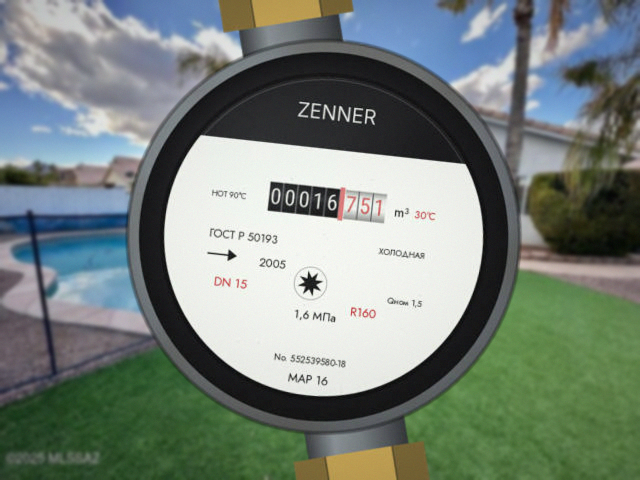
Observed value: {"value": 16.751, "unit": "m³"}
